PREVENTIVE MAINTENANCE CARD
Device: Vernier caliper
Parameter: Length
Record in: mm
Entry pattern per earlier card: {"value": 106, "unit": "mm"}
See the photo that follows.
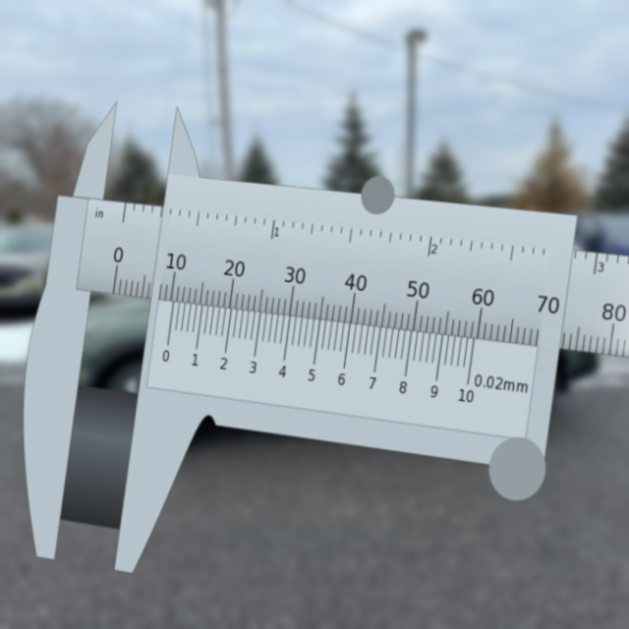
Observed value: {"value": 10.5, "unit": "mm"}
